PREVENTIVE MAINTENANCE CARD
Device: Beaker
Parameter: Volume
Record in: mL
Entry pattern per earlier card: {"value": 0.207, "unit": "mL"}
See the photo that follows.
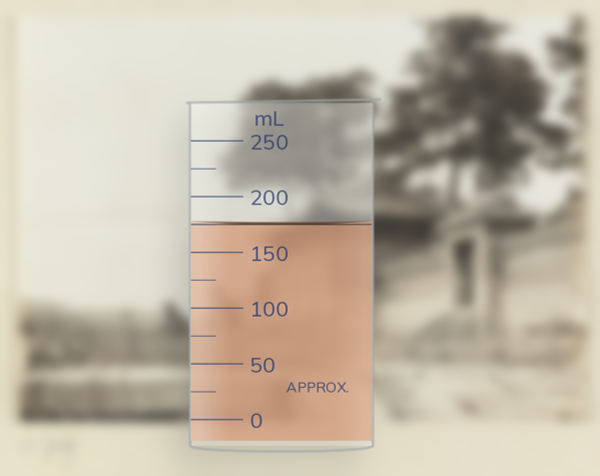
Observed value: {"value": 175, "unit": "mL"}
